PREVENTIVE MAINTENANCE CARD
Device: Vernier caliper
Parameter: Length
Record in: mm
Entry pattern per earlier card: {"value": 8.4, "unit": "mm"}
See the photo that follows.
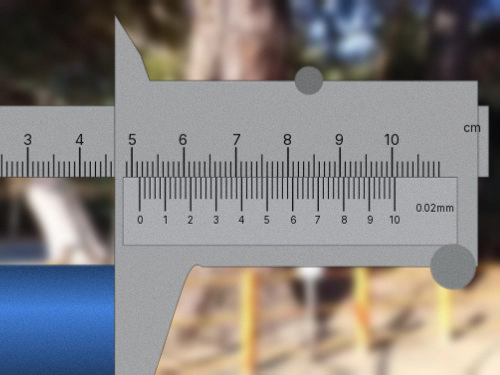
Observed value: {"value": 51.5, "unit": "mm"}
